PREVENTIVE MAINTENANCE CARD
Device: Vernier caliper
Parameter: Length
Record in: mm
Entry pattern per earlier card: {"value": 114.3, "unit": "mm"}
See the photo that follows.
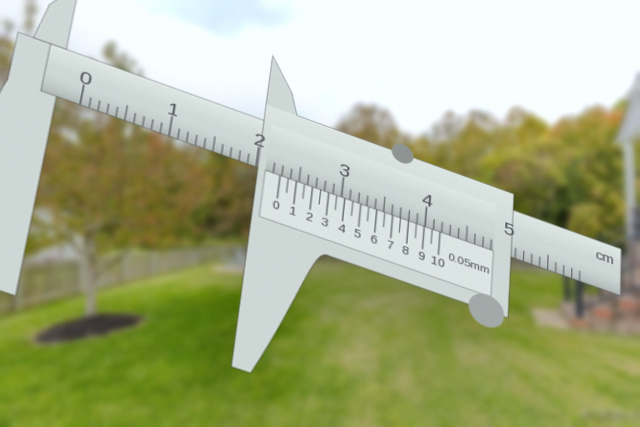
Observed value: {"value": 22.8, "unit": "mm"}
